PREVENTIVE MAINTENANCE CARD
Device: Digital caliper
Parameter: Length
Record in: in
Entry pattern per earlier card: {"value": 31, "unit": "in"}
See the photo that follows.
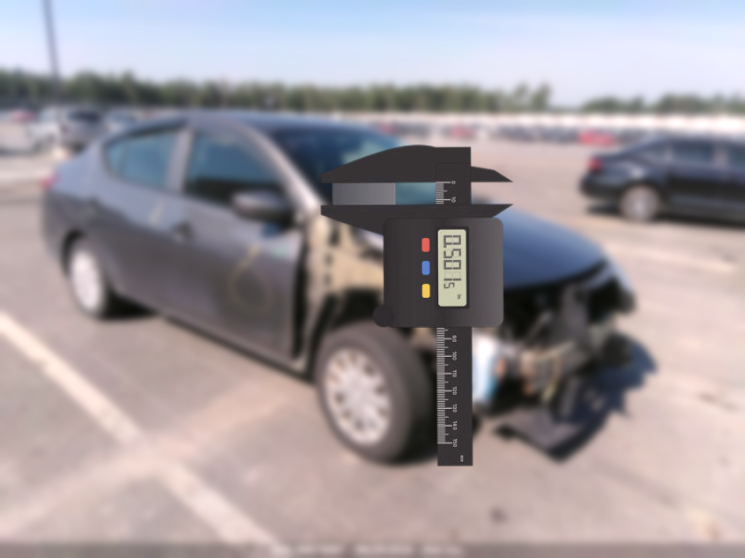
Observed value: {"value": 0.5015, "unit": "in"}
